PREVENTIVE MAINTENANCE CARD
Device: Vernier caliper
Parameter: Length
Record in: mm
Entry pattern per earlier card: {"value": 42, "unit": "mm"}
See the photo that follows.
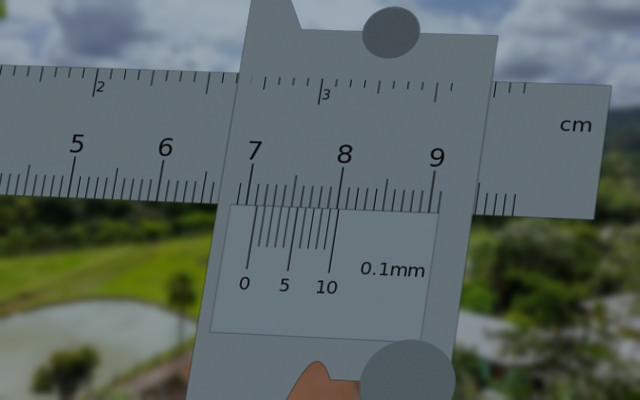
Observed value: {"value": 71.2, "unit": "mm"}
